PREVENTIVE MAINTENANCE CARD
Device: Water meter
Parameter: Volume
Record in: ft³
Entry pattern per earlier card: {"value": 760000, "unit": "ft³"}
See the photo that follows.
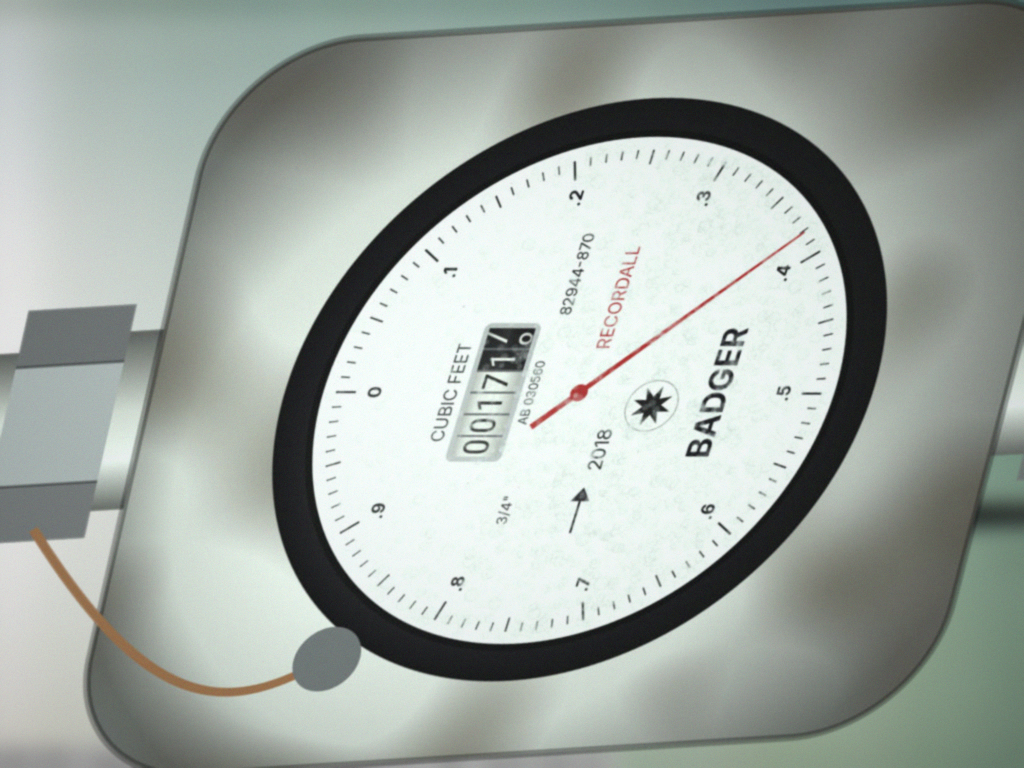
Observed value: {"value": 1717.38, "unit": "ft³"}
